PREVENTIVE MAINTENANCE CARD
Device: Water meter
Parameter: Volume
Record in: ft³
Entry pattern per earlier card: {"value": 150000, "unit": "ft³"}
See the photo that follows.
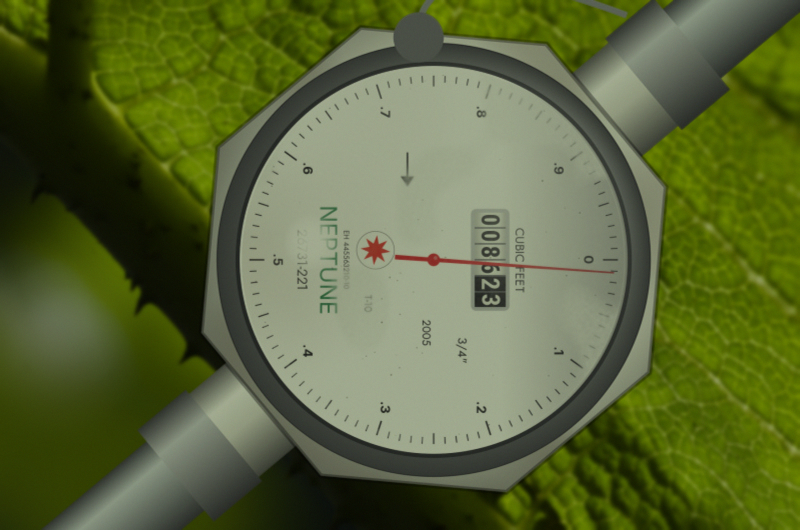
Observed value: {"value": 8623.01, "unit": "ft³"}
